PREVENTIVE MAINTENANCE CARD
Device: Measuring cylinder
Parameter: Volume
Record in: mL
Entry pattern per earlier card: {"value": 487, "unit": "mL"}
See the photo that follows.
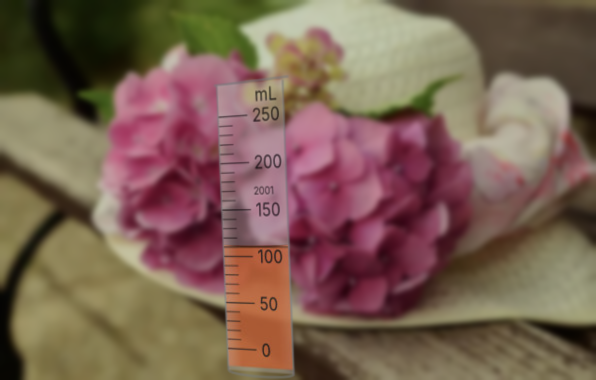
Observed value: {"value": 110, "unit": "mL"}
